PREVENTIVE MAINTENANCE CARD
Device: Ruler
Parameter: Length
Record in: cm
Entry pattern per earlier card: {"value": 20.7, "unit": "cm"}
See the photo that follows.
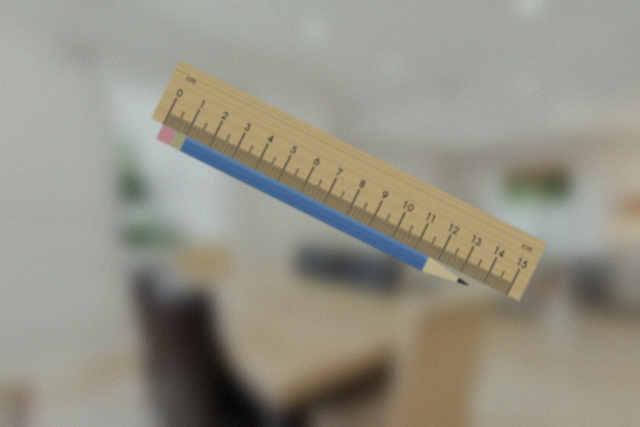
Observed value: {"value": 13.5, "unit": "cm"}
